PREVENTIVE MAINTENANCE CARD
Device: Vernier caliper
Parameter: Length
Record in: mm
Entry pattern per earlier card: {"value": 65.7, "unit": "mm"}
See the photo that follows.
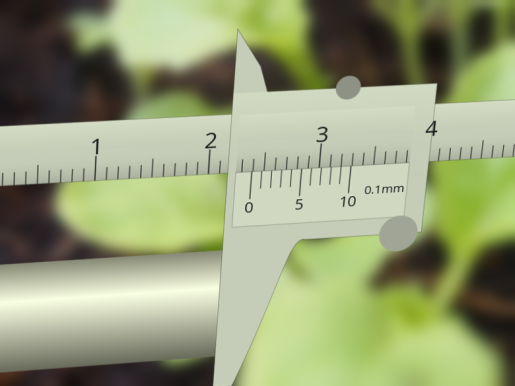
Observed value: {"value": 23.9, "unit": "mm"}
